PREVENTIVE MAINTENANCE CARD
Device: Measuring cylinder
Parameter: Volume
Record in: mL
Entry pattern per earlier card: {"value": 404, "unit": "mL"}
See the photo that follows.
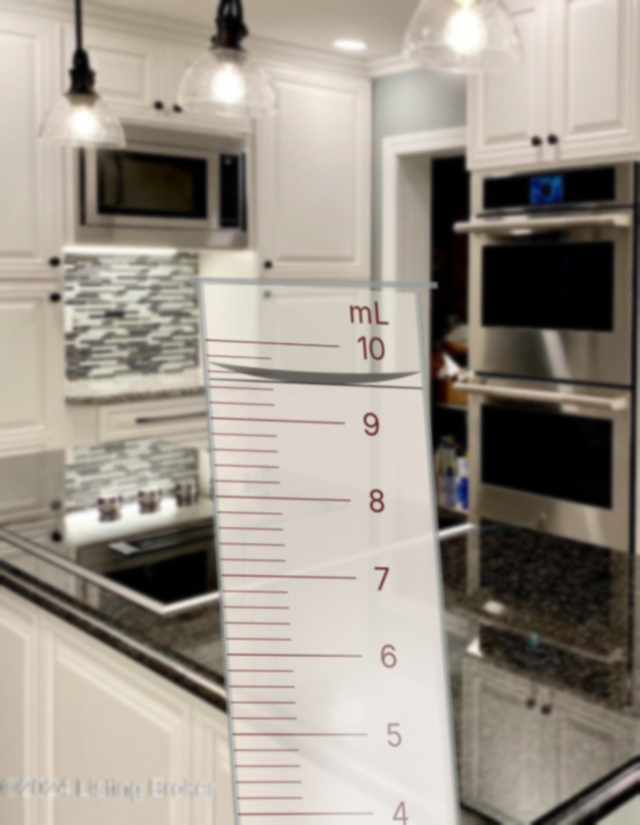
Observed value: {"value": 9.5, "unit": "mL"}
